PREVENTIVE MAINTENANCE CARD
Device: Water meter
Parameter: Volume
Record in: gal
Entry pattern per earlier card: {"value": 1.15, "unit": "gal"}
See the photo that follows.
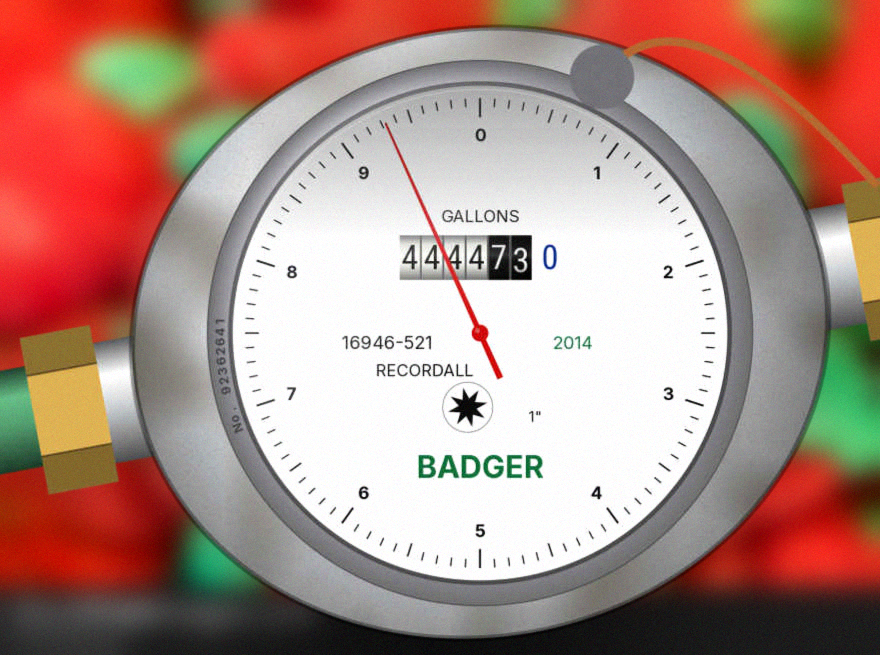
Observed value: {"value": 4444729.3, "unit": "gal"}
